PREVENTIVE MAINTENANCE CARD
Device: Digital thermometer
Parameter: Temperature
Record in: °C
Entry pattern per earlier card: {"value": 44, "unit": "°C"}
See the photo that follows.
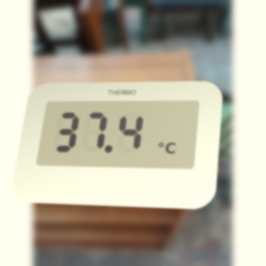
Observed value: {"value": 37.4, "unit": "°C"}
